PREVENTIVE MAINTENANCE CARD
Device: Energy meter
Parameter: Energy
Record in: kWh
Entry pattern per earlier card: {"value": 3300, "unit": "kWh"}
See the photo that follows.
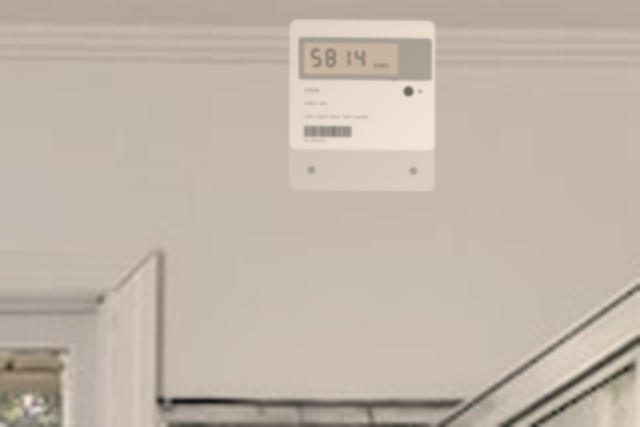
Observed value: {"value": 5814, "unit": "kWh"}
